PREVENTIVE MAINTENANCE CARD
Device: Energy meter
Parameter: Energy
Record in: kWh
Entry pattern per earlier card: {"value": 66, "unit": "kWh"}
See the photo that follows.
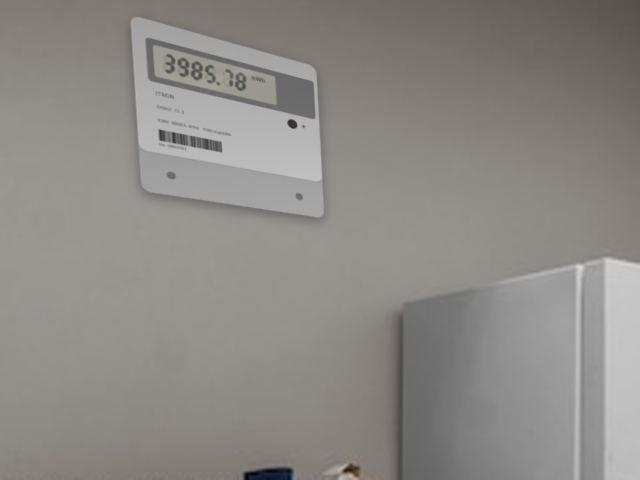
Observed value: {"value": 3985.78, "unit": "kWh"}
